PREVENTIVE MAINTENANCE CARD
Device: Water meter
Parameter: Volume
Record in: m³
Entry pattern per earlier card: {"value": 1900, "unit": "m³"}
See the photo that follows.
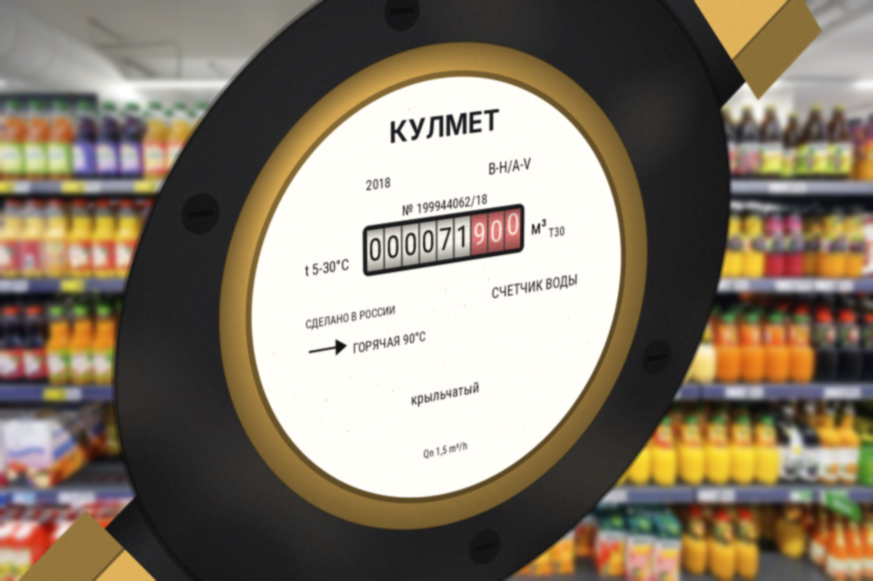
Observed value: {"value": 71.900, "unit": "m³"}
